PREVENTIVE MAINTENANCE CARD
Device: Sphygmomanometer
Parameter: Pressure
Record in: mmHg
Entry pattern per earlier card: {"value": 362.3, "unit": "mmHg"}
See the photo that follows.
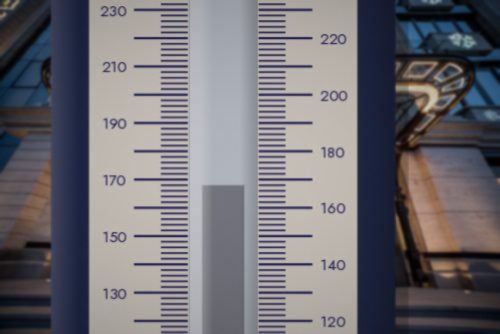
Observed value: {"value": 168, "unit": "mmHg"}
